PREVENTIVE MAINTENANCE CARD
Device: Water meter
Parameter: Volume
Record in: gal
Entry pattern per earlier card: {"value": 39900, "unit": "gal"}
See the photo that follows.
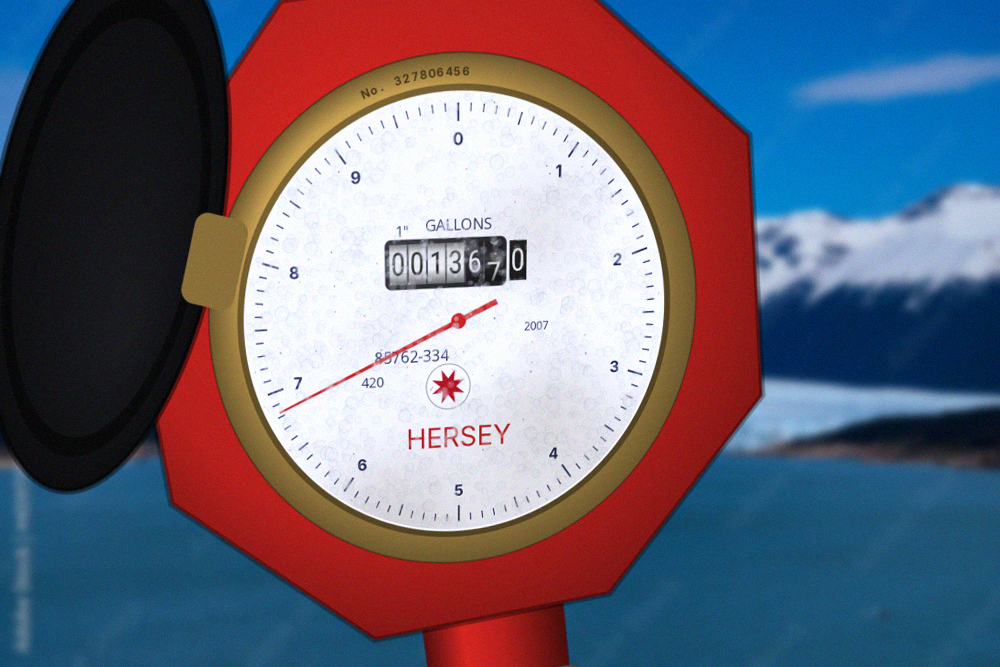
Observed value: {"value": 13666.8, "unit": "gal"}
